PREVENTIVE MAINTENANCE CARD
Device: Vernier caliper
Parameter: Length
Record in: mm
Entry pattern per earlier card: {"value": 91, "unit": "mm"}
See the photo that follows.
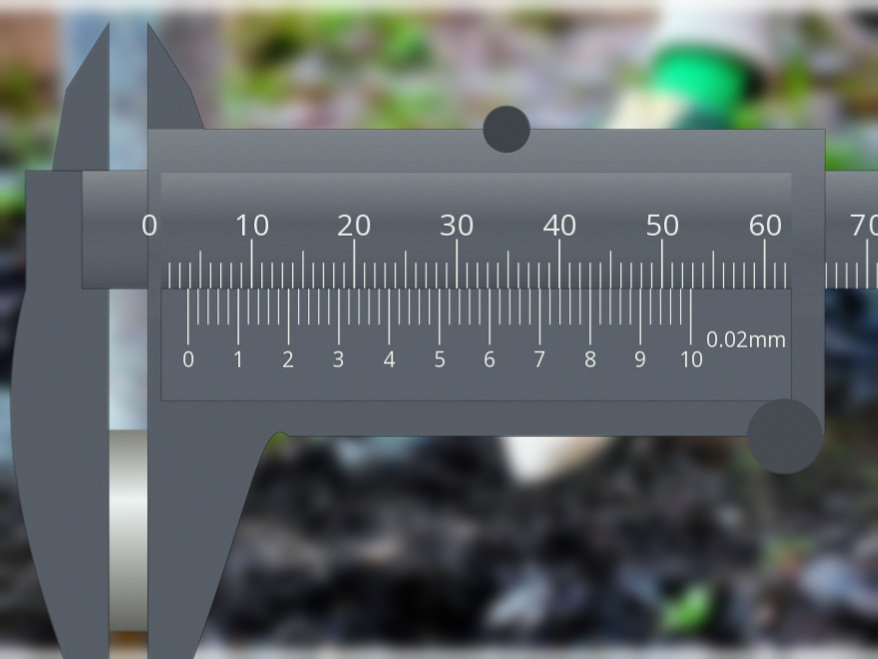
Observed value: {"value": 3.8, "unit": "mm"}
